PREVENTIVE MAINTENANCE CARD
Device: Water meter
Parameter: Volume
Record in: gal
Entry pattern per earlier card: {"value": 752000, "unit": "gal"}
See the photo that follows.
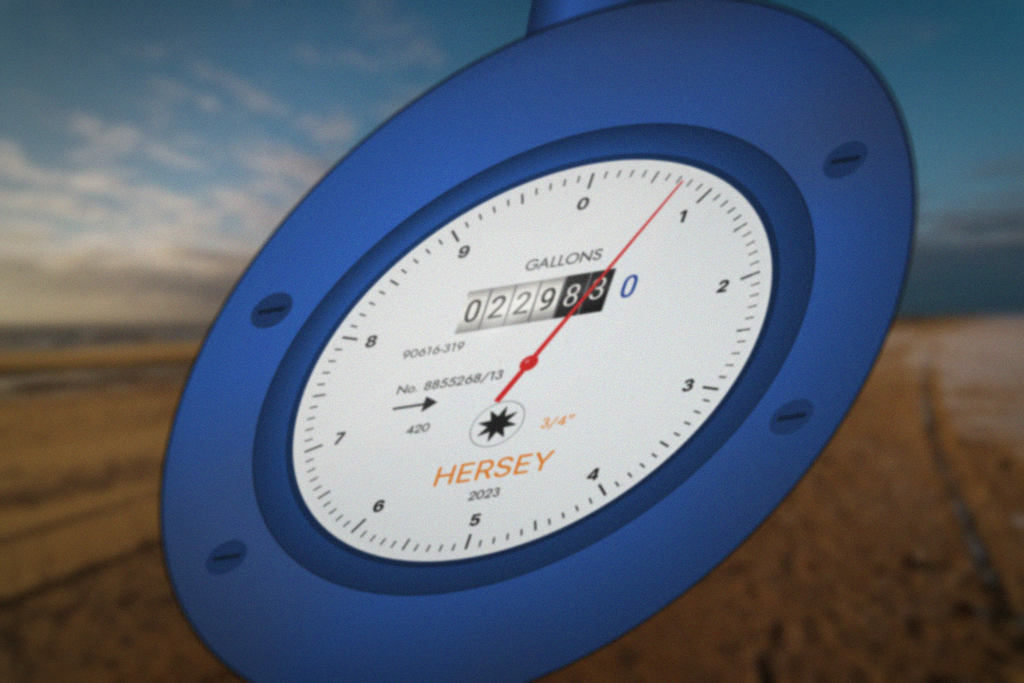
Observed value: {"value": 229830.7, "unit": "gal"}
